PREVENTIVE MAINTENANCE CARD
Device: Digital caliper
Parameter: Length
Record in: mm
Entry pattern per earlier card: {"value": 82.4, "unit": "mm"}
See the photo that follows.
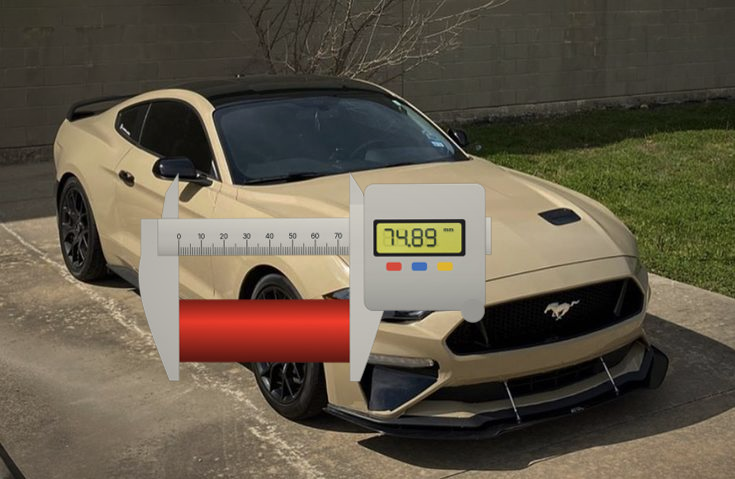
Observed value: {"value": 74.89, "unit": "mm"}
